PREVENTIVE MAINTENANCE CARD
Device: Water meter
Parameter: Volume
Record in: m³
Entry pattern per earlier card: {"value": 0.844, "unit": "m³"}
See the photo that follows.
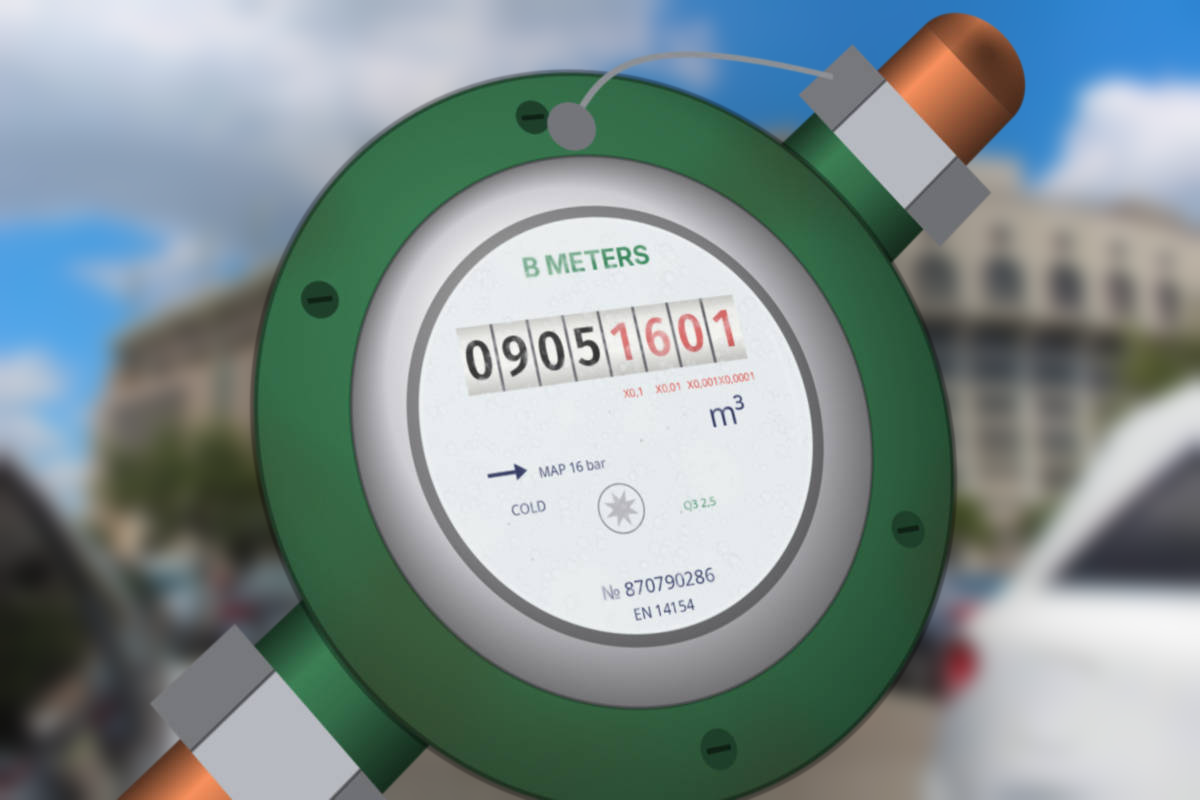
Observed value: {"value": 905.1601, "unit": "m³"}
